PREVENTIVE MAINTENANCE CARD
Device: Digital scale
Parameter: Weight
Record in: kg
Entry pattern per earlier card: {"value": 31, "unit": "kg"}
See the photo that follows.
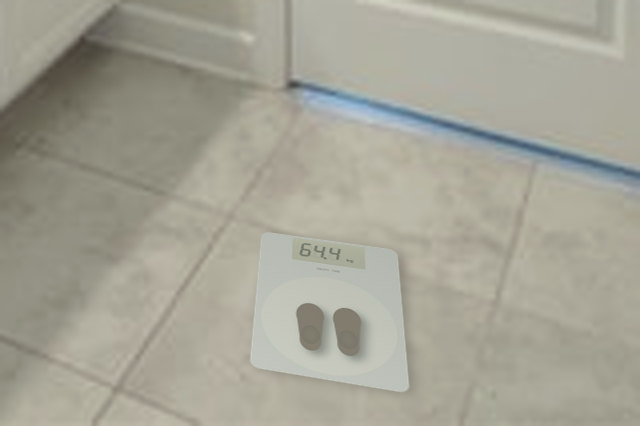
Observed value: {"value": 64.4, "unit": "kg"}
